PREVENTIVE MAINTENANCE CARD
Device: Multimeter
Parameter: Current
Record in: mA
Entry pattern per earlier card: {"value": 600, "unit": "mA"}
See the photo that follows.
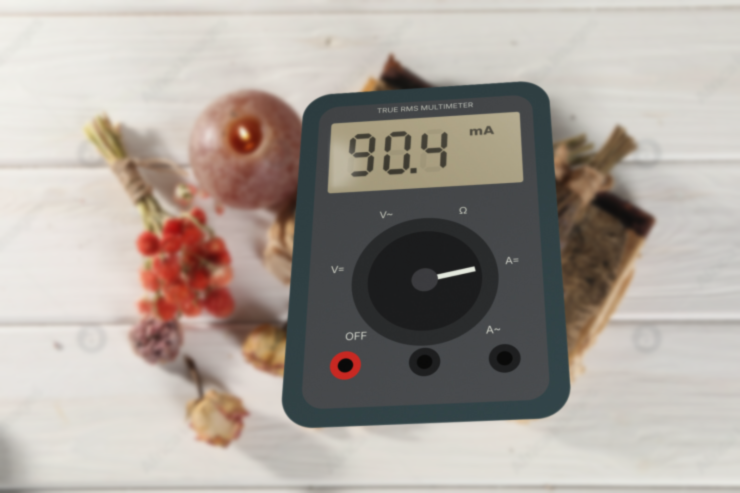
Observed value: {"value": 90.4, "unit": "mA"}
